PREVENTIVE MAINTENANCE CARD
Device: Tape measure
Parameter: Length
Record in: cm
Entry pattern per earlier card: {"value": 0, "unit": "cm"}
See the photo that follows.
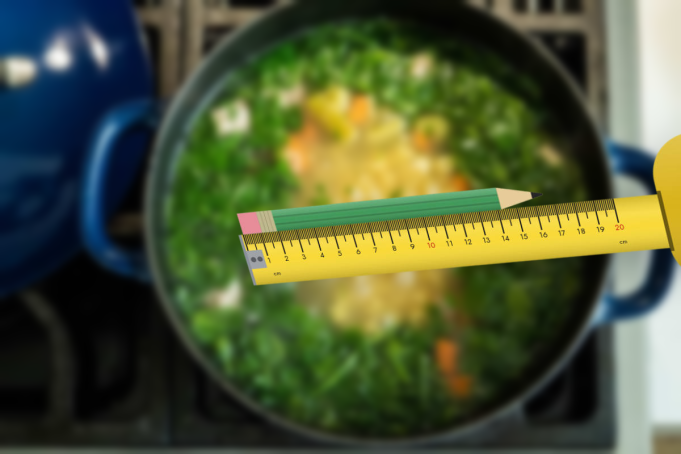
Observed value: {"value": 16.5, "unit": "cm"}
